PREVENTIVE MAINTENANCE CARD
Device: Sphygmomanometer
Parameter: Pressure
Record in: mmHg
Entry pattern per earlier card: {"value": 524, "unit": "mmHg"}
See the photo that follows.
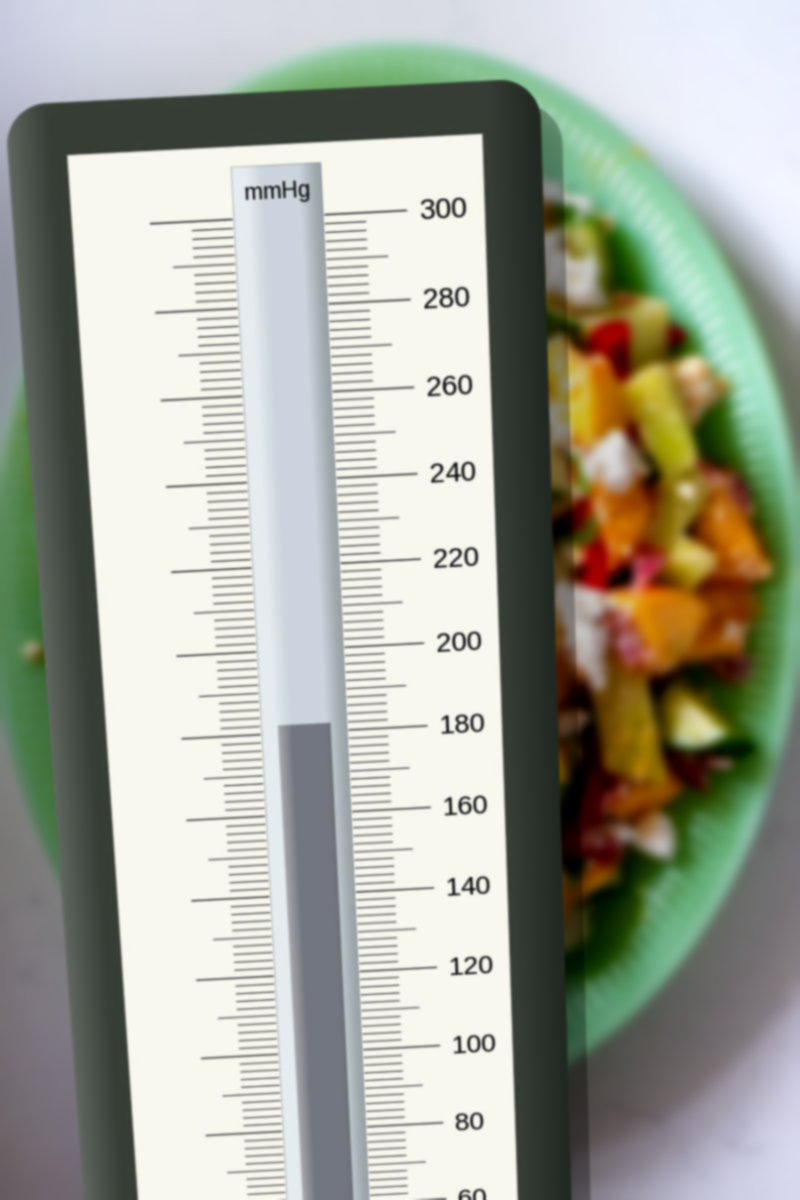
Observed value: {"value": 182, "unit": "mmHg"}
